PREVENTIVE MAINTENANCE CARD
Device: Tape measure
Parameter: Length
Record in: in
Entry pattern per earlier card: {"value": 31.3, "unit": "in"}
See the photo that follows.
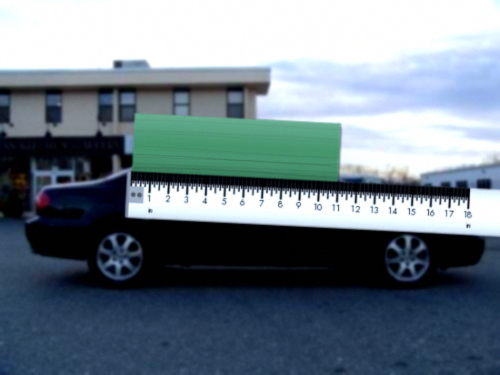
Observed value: {"value": 11, "unit": "in"}
